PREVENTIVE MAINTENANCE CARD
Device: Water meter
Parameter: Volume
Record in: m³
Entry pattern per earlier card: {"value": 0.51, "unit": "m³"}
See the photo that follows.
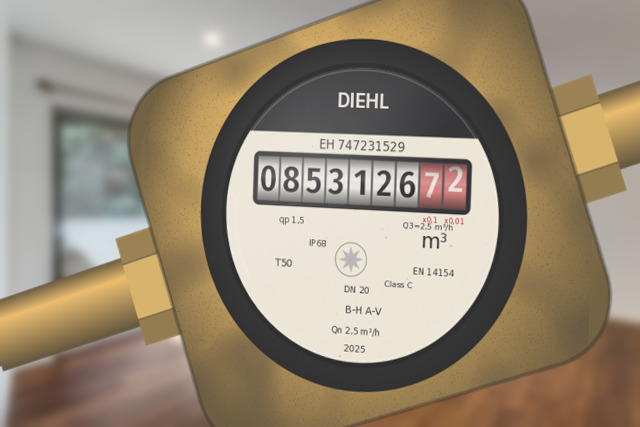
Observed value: {"value": 853126.72, "unit": "m³"}
